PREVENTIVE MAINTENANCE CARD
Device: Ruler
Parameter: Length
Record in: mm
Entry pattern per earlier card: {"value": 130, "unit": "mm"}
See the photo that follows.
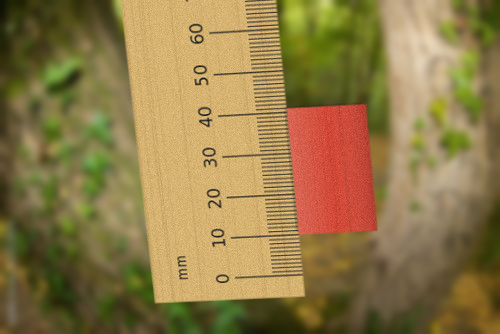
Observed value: {"value": 31, "unit": "mm"}
